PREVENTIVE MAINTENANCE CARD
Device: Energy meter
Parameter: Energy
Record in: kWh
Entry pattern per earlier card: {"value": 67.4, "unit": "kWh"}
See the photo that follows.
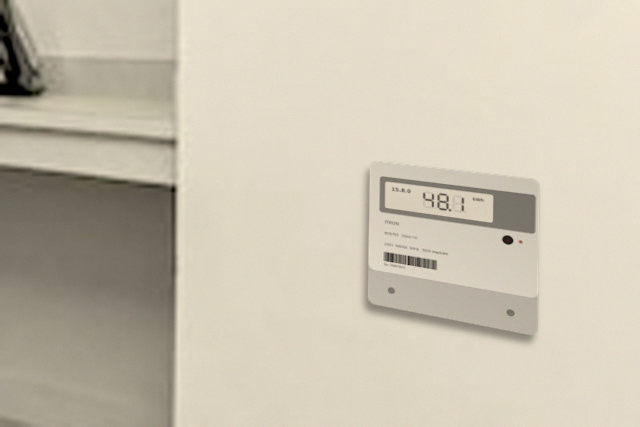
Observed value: {"value": 48.1, "unit": "kWh"}
